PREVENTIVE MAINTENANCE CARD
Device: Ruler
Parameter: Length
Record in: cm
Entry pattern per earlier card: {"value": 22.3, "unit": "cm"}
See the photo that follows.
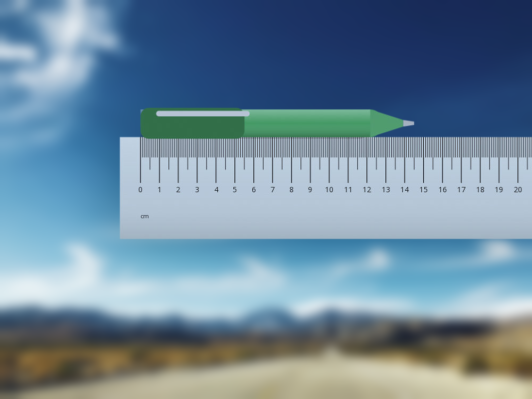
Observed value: {"value": 14.5, "unit": "cm"}
